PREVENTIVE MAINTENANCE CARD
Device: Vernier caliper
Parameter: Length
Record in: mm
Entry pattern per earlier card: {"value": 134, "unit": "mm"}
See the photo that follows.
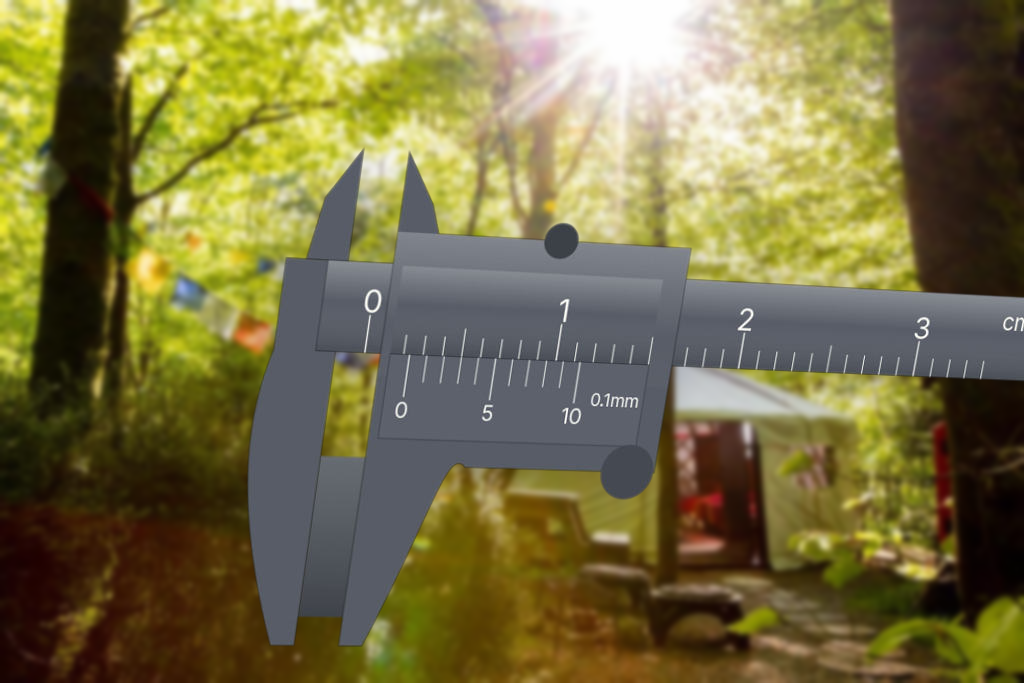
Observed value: {"value": 2.3, "unit": "mm"}
